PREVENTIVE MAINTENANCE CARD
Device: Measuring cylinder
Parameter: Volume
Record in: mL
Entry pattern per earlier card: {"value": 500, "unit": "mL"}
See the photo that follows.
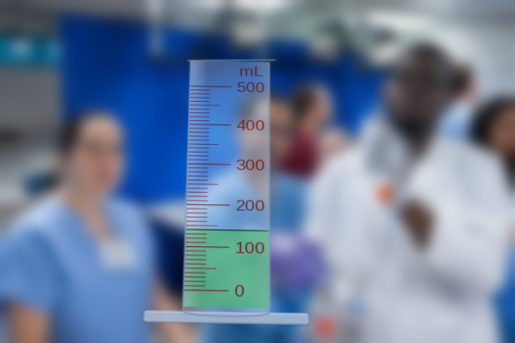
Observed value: {"value": 140, "unit": "mL"}
